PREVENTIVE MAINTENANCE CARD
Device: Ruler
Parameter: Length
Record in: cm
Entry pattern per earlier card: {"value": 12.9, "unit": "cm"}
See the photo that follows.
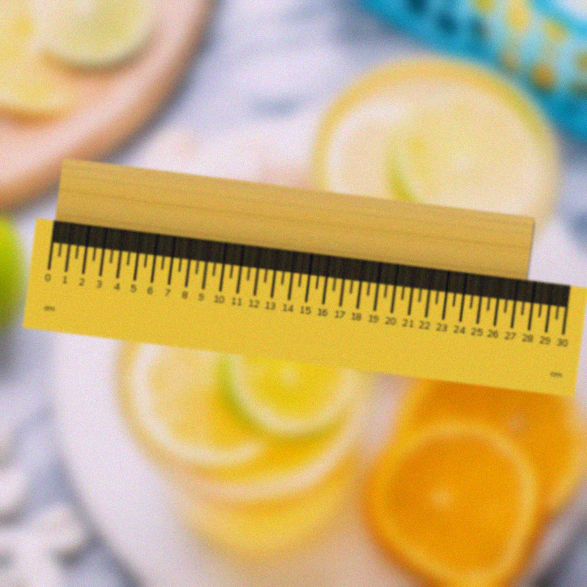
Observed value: {"value": 27.5, "unit": "cm"}
